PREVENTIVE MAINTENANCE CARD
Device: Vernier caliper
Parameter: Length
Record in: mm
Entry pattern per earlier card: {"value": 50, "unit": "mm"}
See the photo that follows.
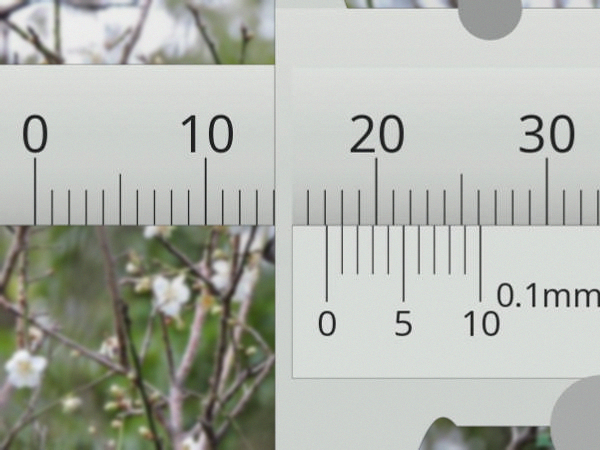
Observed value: {"value": 17.1, "unit": "mm"}
